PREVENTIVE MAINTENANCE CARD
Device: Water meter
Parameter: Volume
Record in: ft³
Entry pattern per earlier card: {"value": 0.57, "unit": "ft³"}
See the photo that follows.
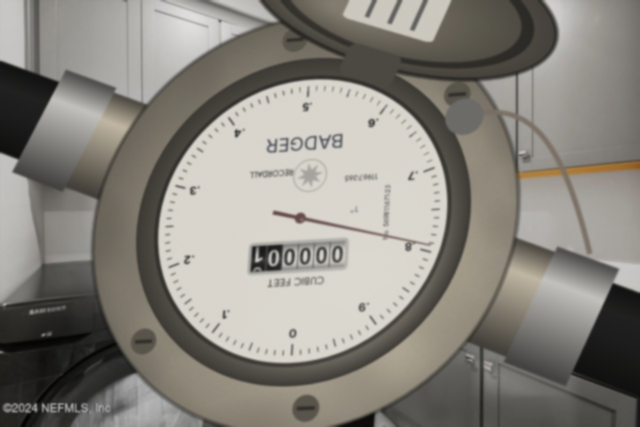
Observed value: {"value": 0.79, "unit": "ft³"}
